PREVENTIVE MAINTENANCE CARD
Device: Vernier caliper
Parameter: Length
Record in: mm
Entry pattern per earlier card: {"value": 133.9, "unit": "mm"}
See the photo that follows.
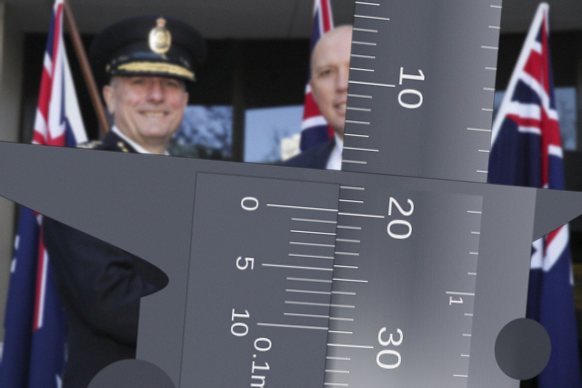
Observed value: {"value": 19.8, "unit": "mm"}
